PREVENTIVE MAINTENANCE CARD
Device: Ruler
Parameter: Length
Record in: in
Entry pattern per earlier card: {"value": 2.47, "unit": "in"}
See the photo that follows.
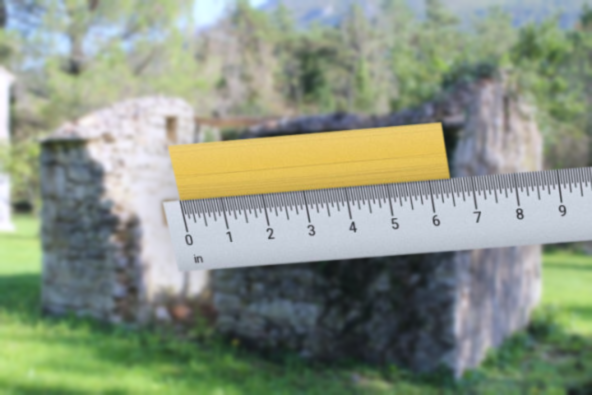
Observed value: {"value": 6.5, "unit": "in"}
